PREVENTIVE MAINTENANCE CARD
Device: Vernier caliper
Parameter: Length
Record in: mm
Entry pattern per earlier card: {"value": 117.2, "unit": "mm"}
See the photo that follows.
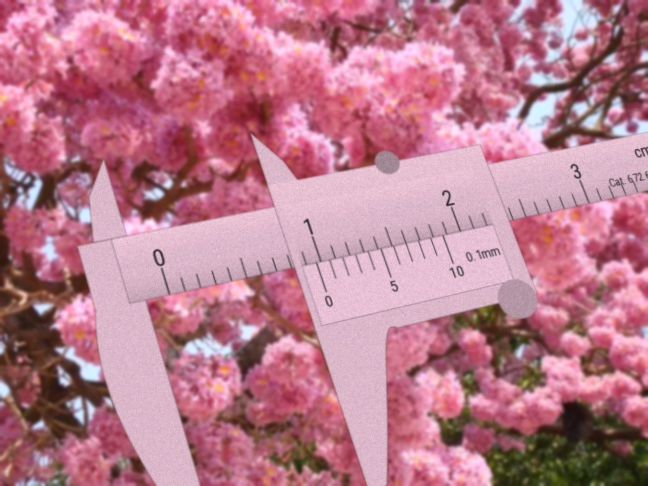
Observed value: {"value": 9.7, "unit": "mm"}
